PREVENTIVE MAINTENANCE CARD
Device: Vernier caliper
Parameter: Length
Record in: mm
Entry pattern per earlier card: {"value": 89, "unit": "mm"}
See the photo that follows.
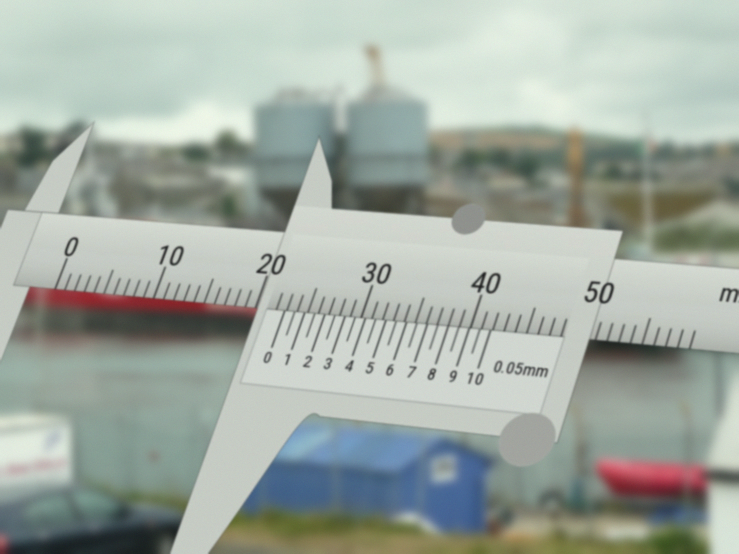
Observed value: {"value": 22.8, "unit": "mm"}
